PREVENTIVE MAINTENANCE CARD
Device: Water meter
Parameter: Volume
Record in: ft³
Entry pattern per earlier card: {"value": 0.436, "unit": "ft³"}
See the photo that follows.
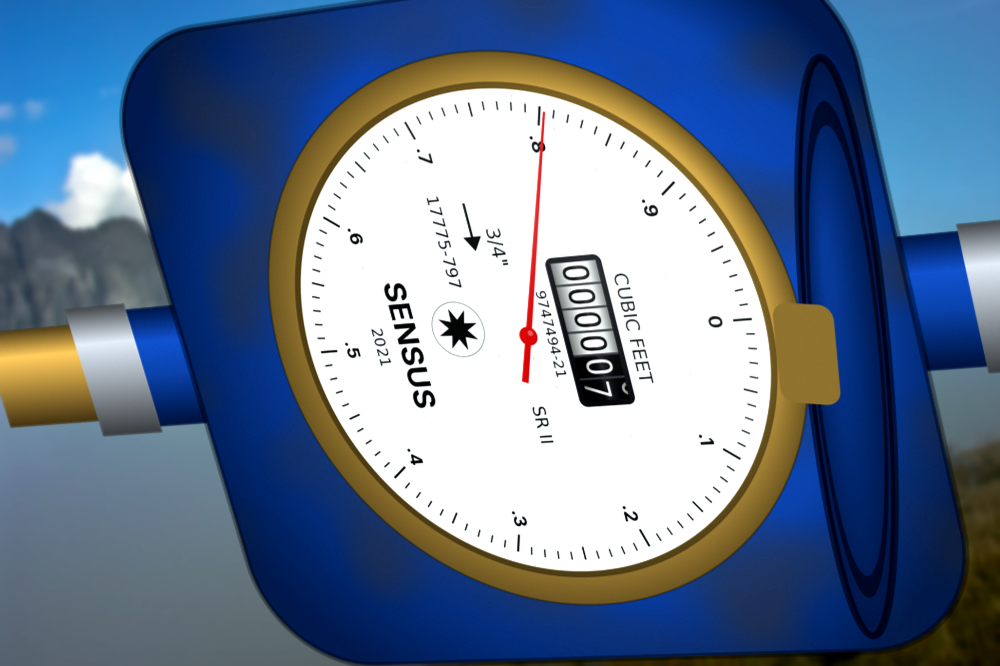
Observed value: {"value": 6.80, "unit": "ft³"}
